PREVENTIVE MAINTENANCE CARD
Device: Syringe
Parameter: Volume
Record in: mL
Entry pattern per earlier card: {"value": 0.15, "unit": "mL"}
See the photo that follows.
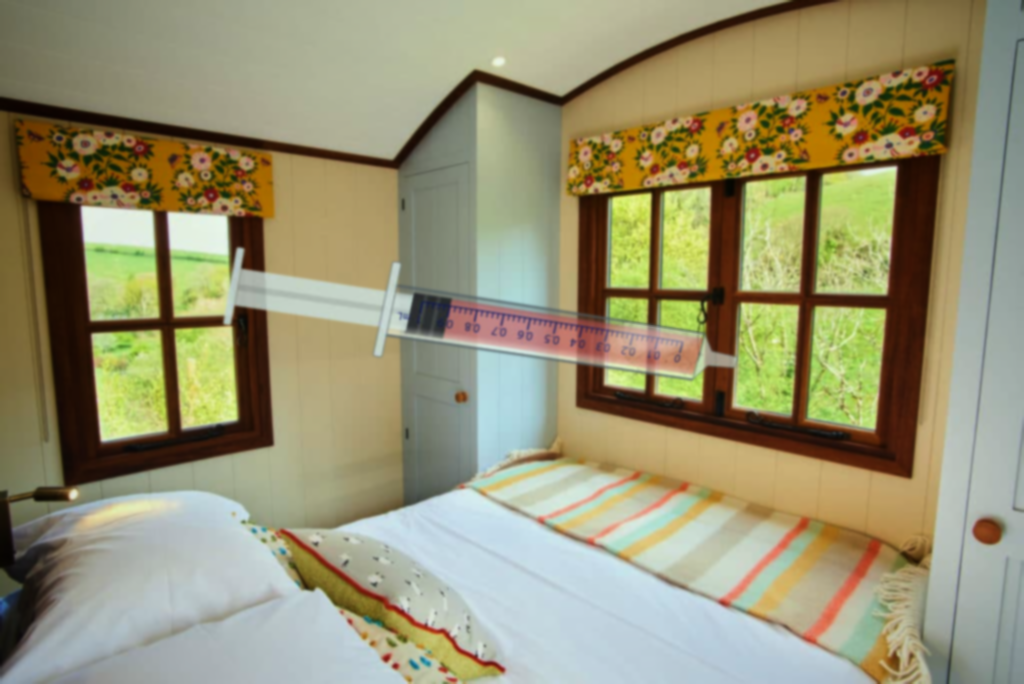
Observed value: {"value": 0.9, "unit": "mL"}
